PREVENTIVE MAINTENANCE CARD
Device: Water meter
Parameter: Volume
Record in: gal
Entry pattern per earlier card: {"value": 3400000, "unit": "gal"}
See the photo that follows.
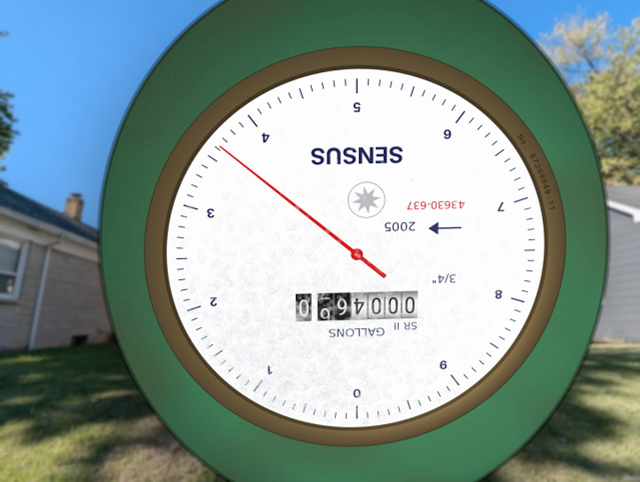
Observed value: {"value": 4663.6, "unit": "gal"}
